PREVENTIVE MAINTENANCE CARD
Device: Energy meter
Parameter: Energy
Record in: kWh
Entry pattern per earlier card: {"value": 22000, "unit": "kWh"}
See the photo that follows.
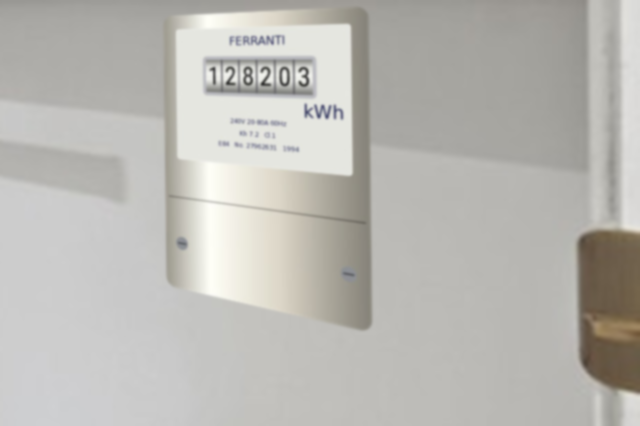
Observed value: {"value": 128203, "unit": "kWh"}
